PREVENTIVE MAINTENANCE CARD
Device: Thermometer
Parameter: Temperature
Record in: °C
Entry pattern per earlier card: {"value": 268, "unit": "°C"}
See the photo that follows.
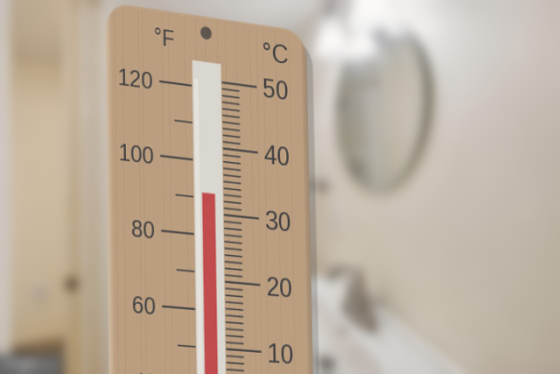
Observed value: {"value": 33, "unit": "°C"}
